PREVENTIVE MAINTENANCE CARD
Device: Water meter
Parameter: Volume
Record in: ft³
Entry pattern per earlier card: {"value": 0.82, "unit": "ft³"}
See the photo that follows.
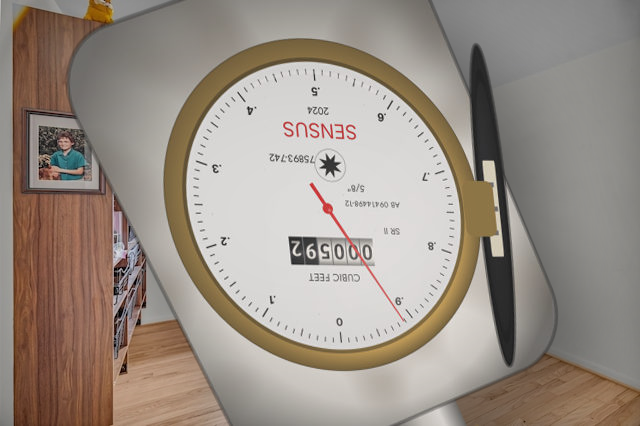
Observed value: {"value": 591.91, "unit": "ft³"}
